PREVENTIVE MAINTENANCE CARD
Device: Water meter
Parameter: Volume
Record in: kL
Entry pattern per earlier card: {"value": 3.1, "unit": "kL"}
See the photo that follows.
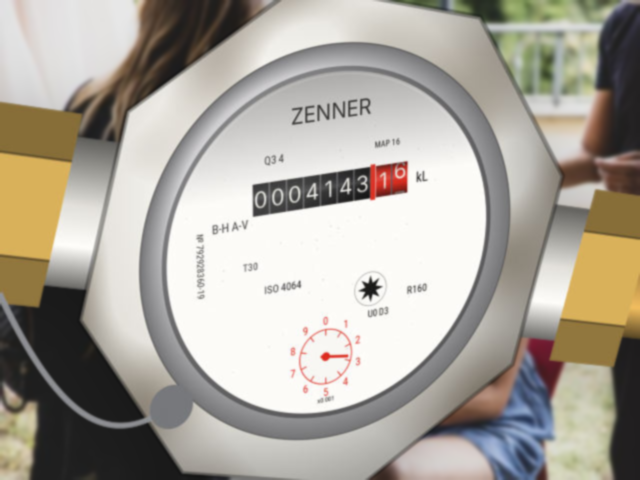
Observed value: {"value": 4143.162, "unit": "kL"}
